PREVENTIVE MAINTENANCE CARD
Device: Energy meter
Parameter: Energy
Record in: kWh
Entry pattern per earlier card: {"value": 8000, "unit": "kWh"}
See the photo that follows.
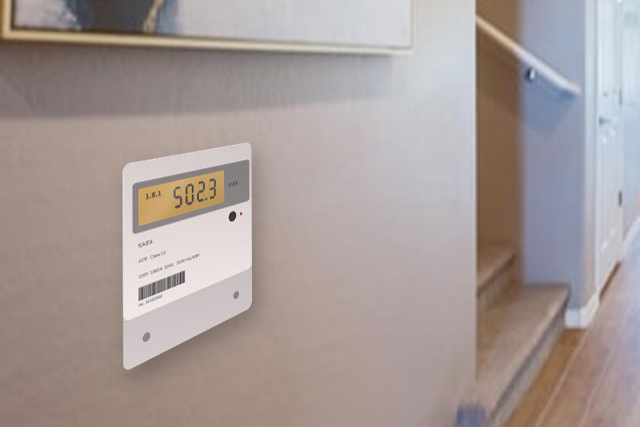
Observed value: {"value": 502.3, "unit": "kWh"}
